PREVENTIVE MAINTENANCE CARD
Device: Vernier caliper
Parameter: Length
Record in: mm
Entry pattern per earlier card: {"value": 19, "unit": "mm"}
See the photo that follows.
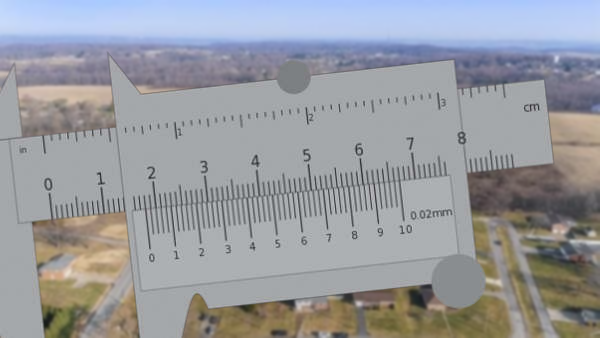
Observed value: {"value": 18.0, "unit": "mm"}
